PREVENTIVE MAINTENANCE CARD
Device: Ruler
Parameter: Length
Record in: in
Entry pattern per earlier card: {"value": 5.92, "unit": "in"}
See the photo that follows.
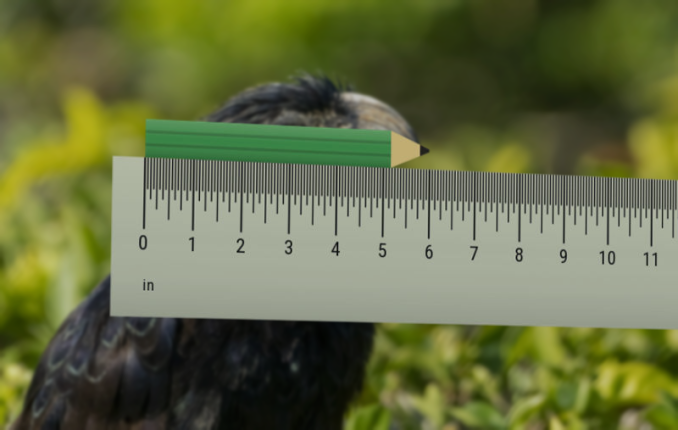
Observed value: {"value": 6, "unit": "in"}
